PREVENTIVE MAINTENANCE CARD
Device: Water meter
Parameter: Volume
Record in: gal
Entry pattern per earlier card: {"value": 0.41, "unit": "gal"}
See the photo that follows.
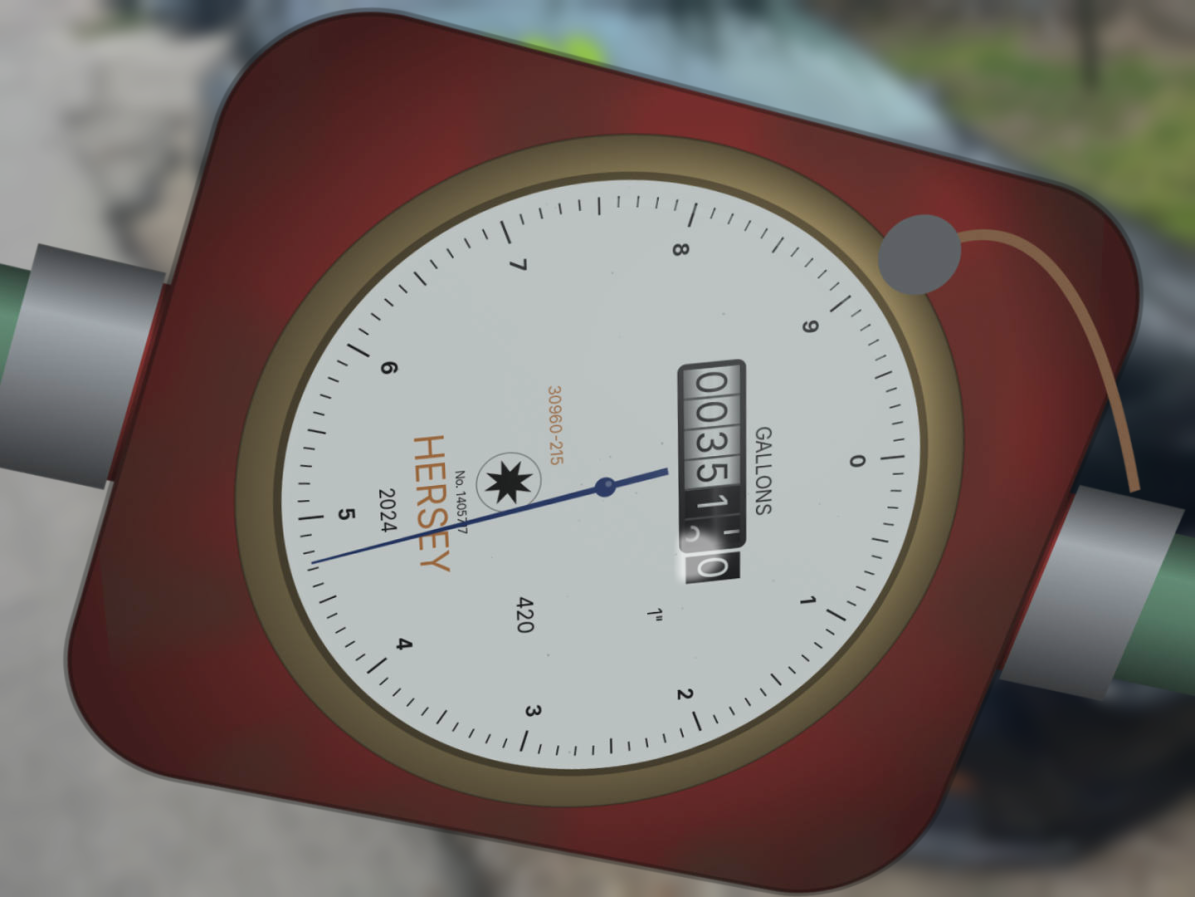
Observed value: {"value": 35114.7, "unit": "gal"}
